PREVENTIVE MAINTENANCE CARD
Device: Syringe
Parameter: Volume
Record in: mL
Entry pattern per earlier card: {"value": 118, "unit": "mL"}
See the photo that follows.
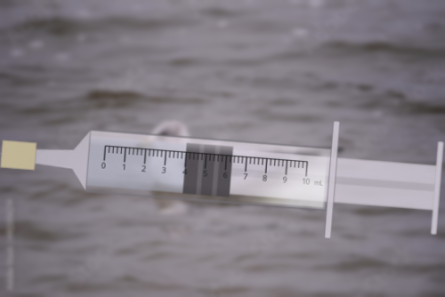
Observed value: {"value": 4, "unit": "mL"}
